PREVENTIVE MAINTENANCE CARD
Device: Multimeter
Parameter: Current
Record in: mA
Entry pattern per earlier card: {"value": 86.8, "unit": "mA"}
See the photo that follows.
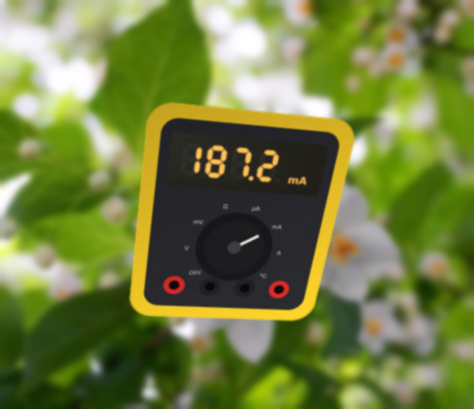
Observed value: {"value": 187.2, "unit": "mA"}
